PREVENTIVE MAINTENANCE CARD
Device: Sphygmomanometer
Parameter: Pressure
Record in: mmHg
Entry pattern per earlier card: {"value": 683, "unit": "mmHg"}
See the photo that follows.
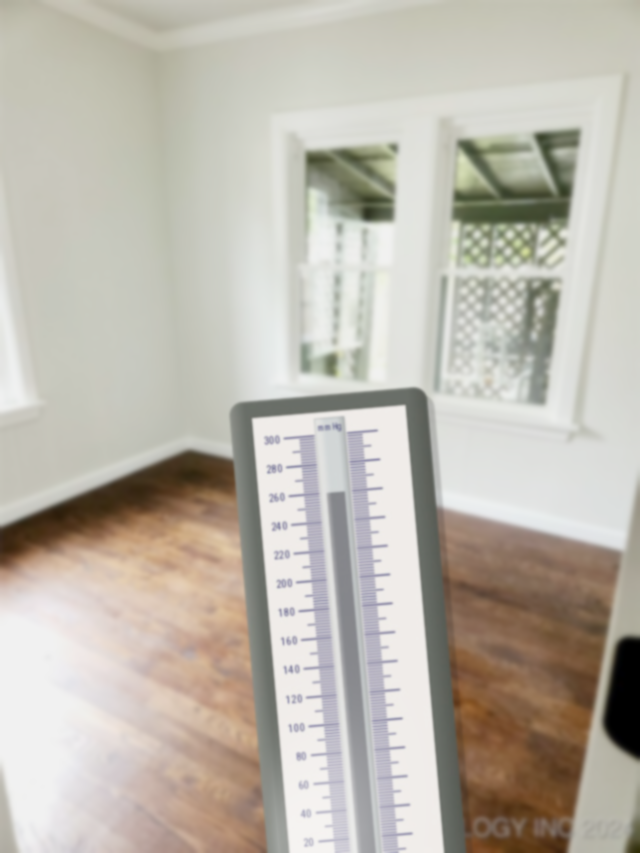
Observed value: {"value": 260, "unit": "mmHg"}
